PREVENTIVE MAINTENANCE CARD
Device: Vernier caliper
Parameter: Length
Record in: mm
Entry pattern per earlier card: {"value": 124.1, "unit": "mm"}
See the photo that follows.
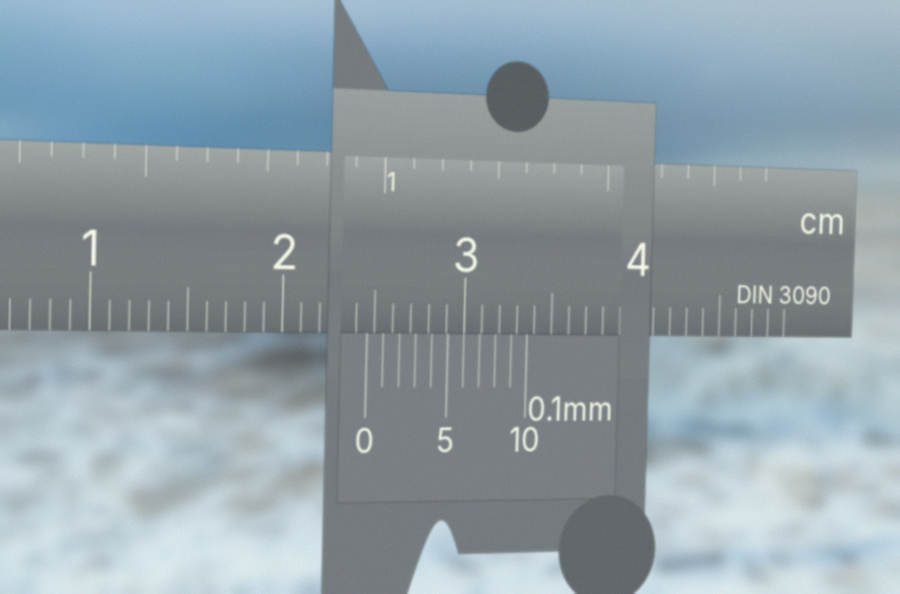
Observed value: {"value": 24.6, "unit": "mm"}
